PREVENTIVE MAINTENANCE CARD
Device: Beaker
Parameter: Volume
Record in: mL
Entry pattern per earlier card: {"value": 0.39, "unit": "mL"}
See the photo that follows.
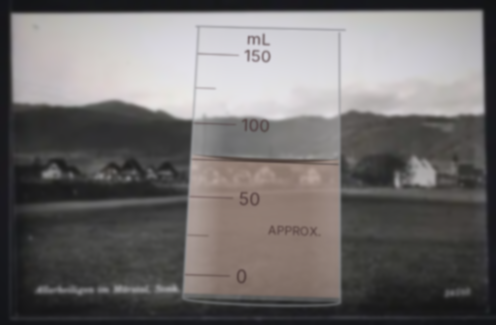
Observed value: {"value": 75, "unit": "mL"}
